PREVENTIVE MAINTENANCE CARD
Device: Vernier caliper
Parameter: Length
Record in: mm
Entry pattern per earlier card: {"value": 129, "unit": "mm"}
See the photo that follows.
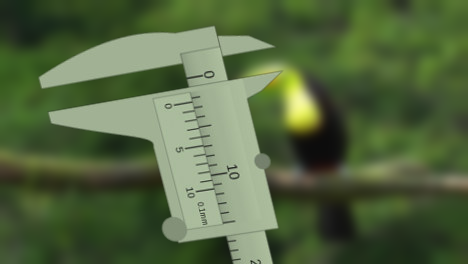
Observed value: {"value": 2.4, "unit": "mm"}
